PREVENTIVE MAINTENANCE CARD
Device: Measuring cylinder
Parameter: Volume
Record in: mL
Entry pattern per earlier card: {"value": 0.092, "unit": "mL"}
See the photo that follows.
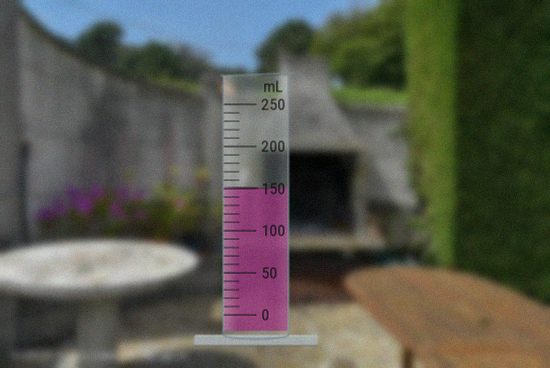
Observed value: {"value": 150, "unit": "mL"}
